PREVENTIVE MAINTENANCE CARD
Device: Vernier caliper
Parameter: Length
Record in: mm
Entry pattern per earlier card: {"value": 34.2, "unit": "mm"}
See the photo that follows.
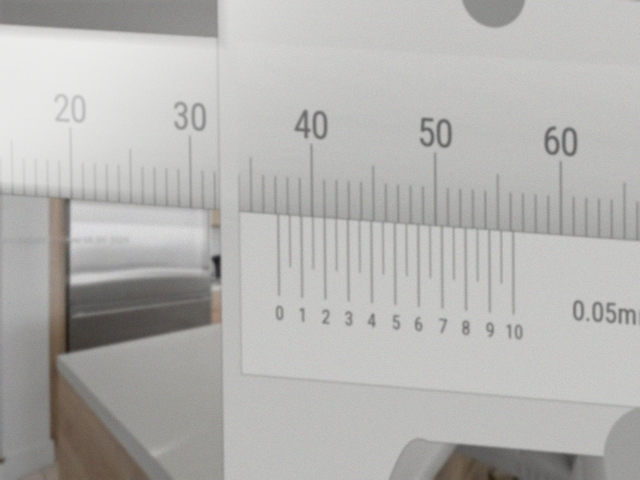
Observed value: {"value": 37.2, "unit": "mm"}
